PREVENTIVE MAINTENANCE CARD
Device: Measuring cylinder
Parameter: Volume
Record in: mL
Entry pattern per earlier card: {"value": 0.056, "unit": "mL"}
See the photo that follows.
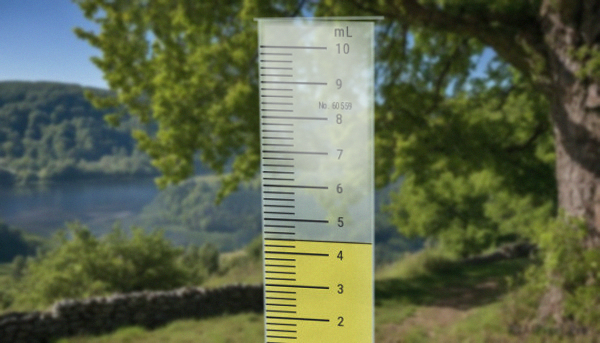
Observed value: {"value": 4.4, "unit": "mL"}
